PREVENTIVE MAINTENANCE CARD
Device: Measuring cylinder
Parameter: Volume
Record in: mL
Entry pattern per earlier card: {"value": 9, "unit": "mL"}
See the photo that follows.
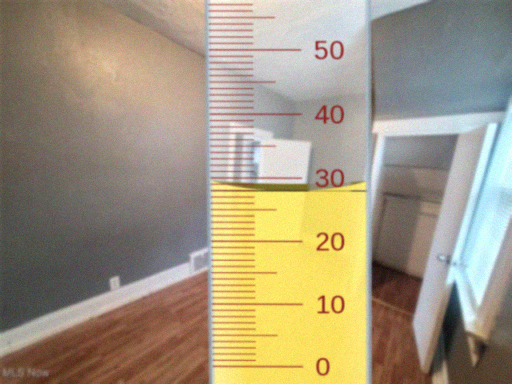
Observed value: {"value": 28, "unit": "mL"}
